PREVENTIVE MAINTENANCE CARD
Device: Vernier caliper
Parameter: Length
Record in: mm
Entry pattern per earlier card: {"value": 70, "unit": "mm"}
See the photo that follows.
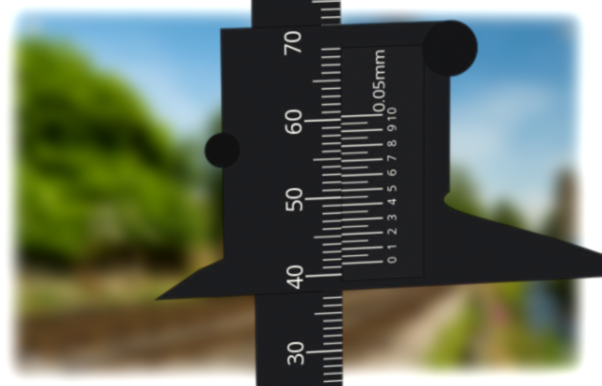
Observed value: {"value": 41.4, "unit": "mm"}
